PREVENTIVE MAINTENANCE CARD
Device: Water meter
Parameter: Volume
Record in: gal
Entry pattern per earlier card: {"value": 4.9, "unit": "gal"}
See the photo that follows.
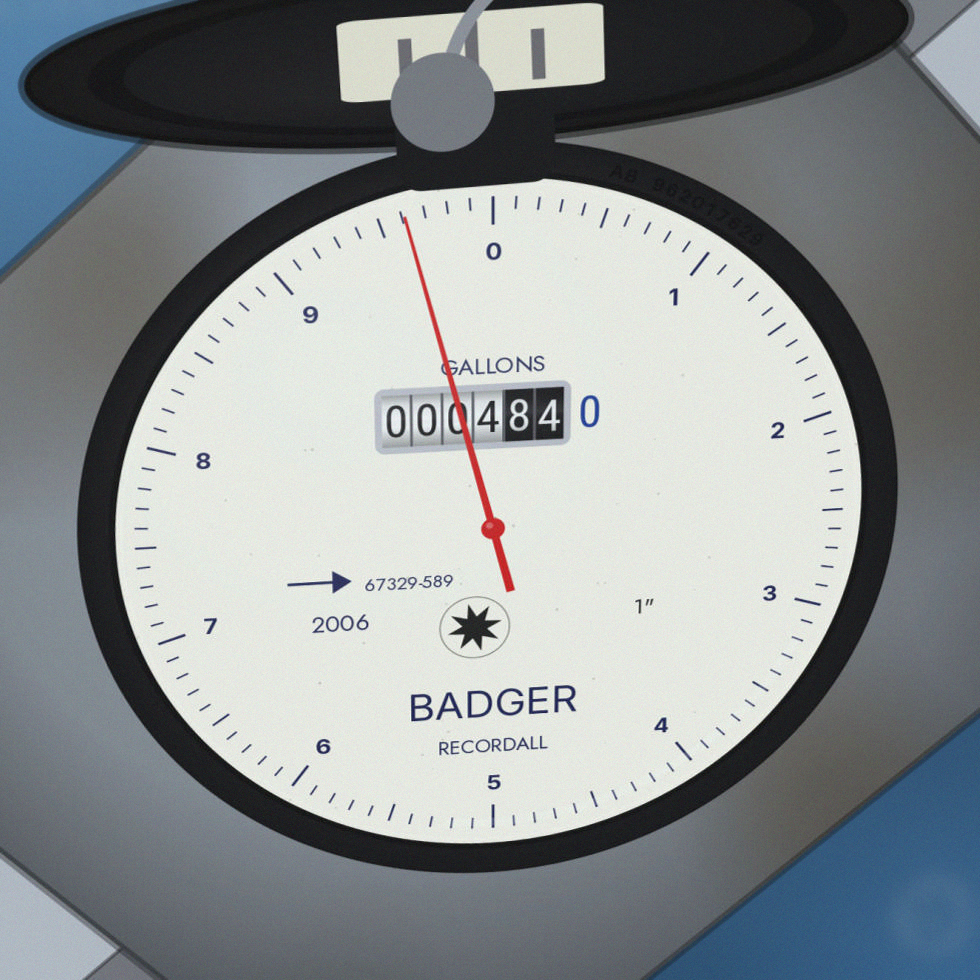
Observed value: {"value": 4839.6, "unit": "gal"}
